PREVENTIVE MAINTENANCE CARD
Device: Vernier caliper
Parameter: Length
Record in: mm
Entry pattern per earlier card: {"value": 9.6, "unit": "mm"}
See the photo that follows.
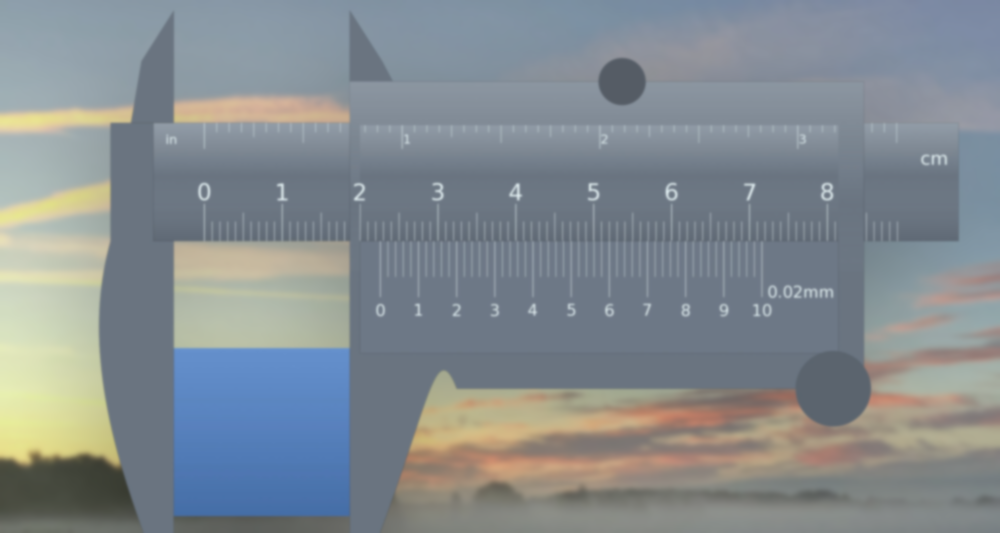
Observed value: {"value": 22.6, "unit": "mm"}
